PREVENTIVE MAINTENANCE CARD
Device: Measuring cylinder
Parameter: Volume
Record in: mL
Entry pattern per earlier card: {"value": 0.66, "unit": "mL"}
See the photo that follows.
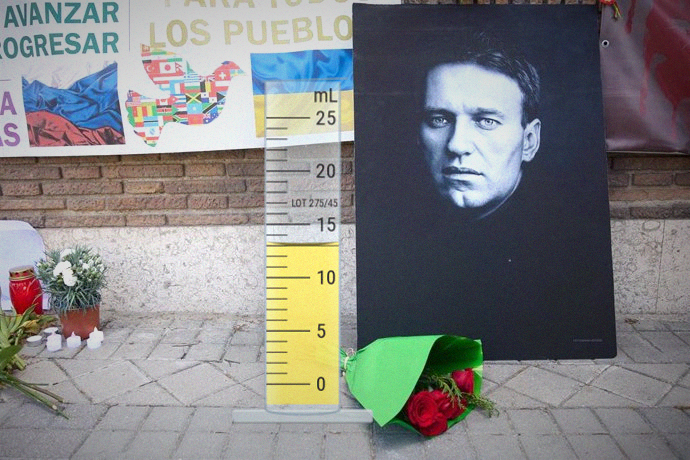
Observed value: {"value": 13, "unit": "mL"}
